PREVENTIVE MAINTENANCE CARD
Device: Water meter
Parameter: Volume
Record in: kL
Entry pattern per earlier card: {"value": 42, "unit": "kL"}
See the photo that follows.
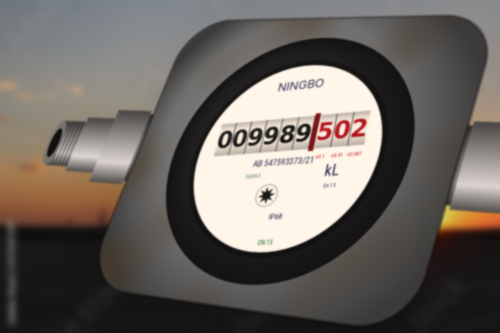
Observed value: {"value": 9989.502, "unit": "kL"}
